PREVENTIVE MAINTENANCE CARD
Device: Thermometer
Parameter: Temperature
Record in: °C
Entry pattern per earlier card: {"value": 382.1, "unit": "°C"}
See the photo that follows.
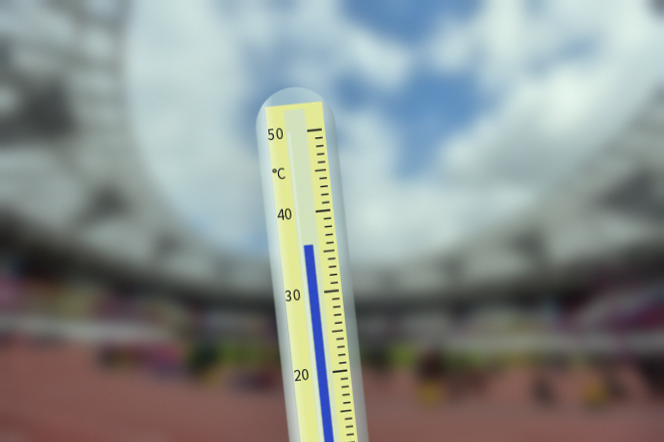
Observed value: {"value": 36, "unit": "°C"}
